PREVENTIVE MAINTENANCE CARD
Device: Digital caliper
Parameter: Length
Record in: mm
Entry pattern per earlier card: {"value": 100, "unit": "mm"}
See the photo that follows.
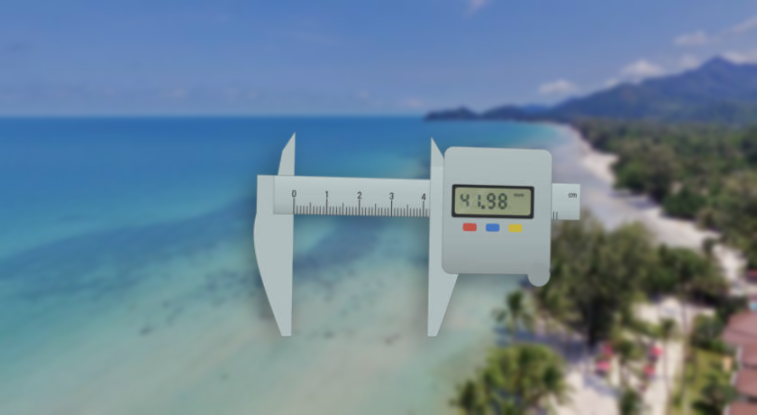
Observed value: {"value": 41.98, "unit": "mm"}
